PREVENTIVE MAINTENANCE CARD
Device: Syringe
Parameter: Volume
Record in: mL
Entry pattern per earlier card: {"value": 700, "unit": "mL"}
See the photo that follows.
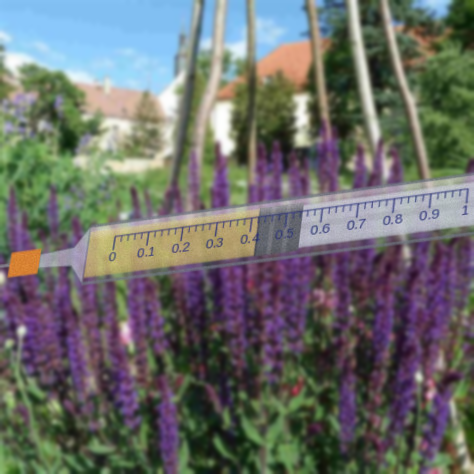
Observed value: {"value": 0.42, "unit": "mL"}
